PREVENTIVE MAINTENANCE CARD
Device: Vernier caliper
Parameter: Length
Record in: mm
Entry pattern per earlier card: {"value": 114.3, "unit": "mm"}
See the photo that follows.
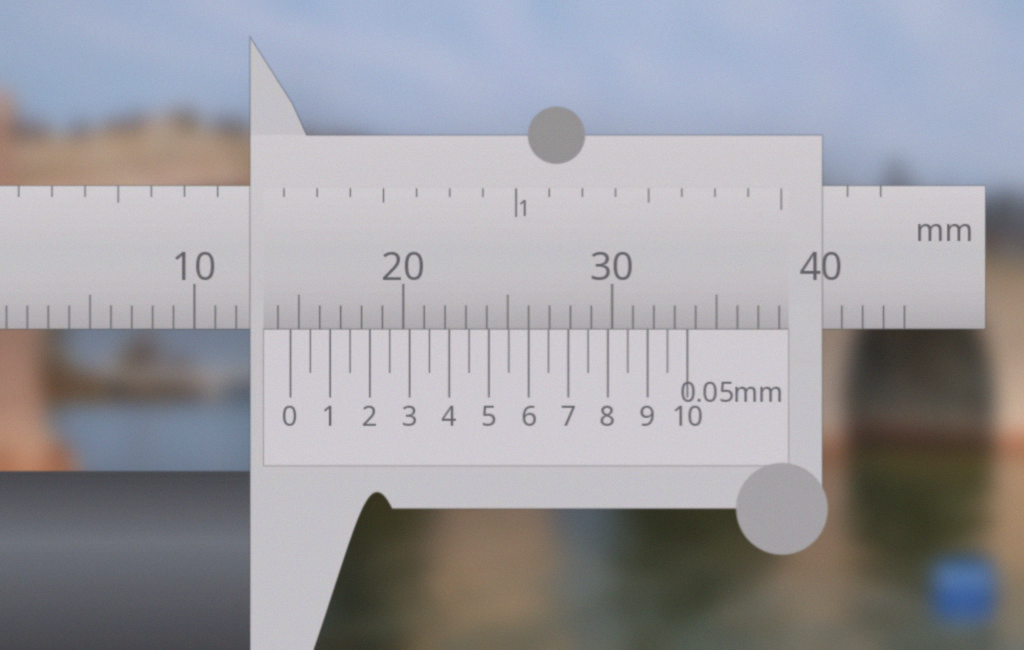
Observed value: {"value": 14.6, "unit": "mm"}
